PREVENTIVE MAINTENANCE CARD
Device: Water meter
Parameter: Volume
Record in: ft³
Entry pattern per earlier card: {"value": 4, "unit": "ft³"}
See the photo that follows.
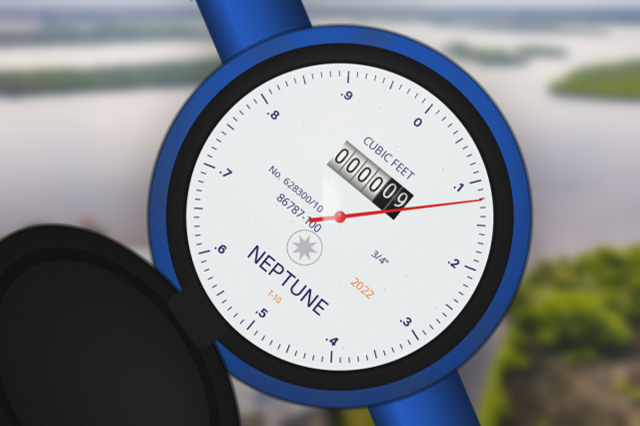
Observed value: {"value": 9.12, "unit": "ft³"}
